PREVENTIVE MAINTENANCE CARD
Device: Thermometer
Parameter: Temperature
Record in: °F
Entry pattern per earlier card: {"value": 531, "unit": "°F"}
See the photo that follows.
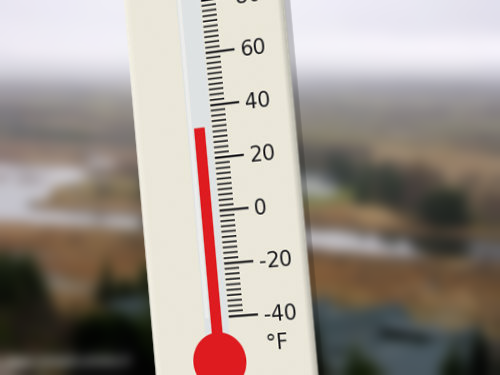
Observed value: {"value": 32, "unit": "°F"}
